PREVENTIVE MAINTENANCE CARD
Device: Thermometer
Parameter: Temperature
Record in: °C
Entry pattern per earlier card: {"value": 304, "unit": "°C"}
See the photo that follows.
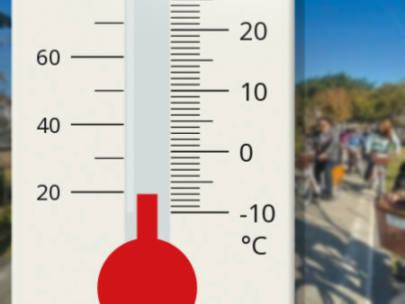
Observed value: {"value": -7, "unit": "°C"}
